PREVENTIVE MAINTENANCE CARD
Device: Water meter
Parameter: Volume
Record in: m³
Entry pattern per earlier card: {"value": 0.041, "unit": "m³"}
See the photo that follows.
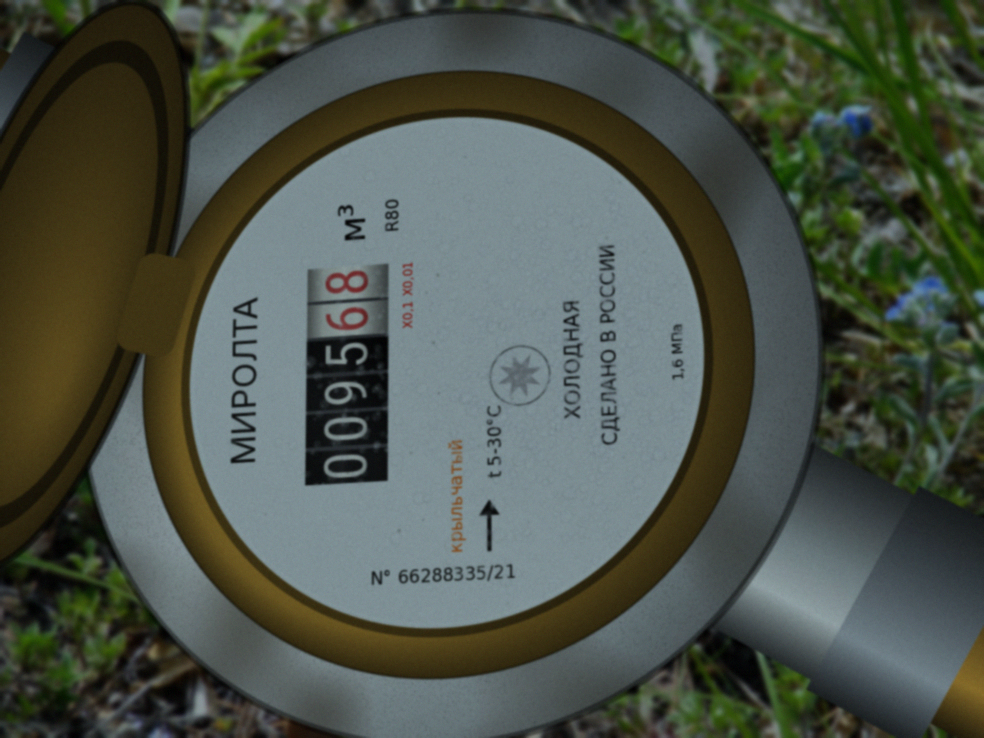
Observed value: {"value": 95.68, "unit": "m³"}
